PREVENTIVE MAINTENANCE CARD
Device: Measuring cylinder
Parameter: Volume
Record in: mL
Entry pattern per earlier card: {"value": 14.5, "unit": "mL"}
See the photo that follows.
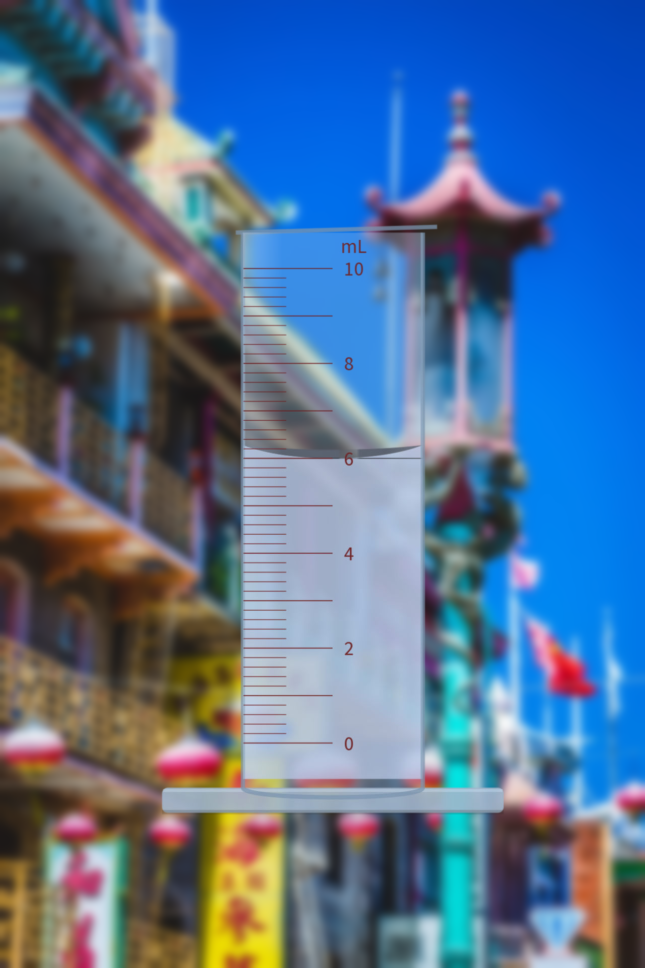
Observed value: {"value": 6, "unit": "mL"}
